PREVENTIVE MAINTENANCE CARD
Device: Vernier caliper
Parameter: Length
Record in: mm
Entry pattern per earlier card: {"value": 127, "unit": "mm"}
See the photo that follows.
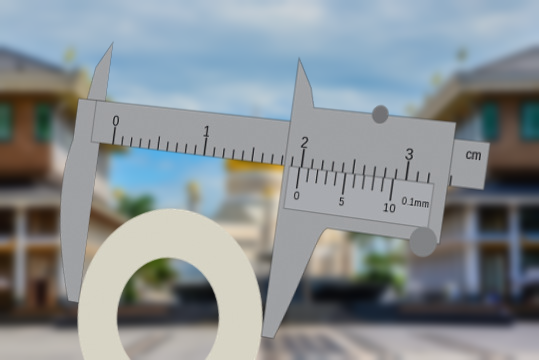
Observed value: {"value": 19.8, "unit": "mm"}
